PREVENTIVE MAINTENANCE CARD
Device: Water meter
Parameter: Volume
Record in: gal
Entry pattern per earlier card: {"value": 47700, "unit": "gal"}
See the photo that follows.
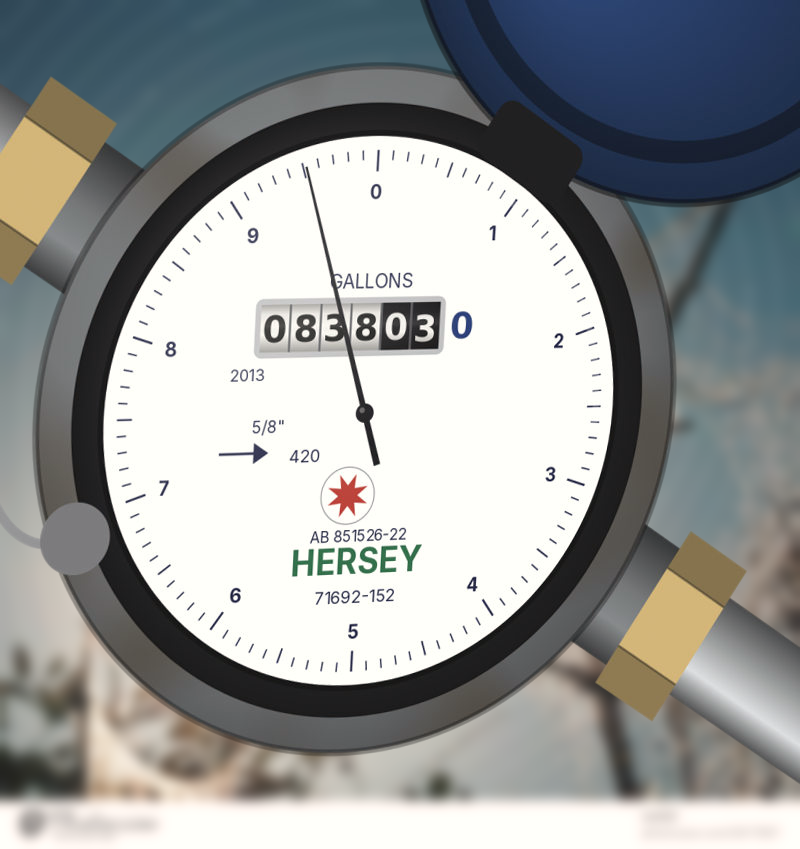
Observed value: {"value": 838029.5, "unit": "gal"}
